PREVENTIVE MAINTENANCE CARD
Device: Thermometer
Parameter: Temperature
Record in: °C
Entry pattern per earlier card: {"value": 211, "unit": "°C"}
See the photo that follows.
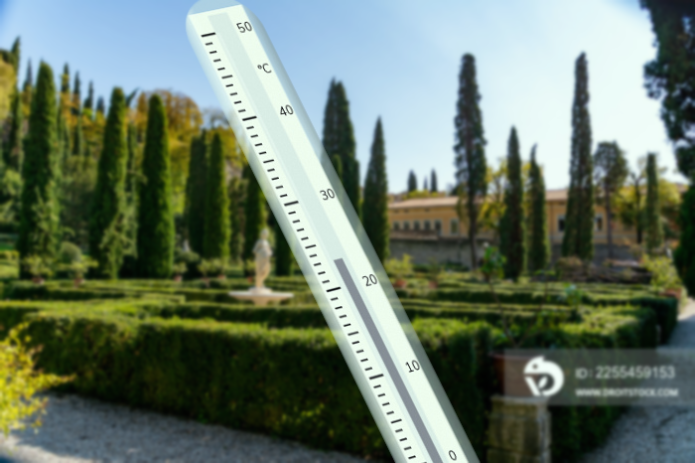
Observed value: {"value": 23, "unit": "°C"}
